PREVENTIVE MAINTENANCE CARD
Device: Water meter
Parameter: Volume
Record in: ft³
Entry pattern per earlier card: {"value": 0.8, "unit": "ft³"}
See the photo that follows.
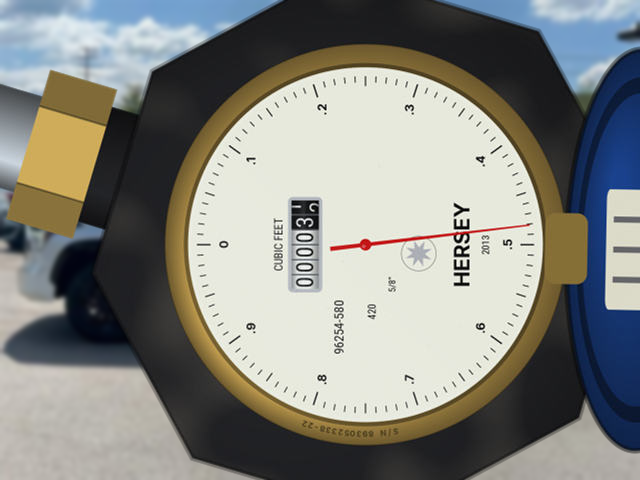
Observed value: {"value": 31.48, "unit": "ft³"}
